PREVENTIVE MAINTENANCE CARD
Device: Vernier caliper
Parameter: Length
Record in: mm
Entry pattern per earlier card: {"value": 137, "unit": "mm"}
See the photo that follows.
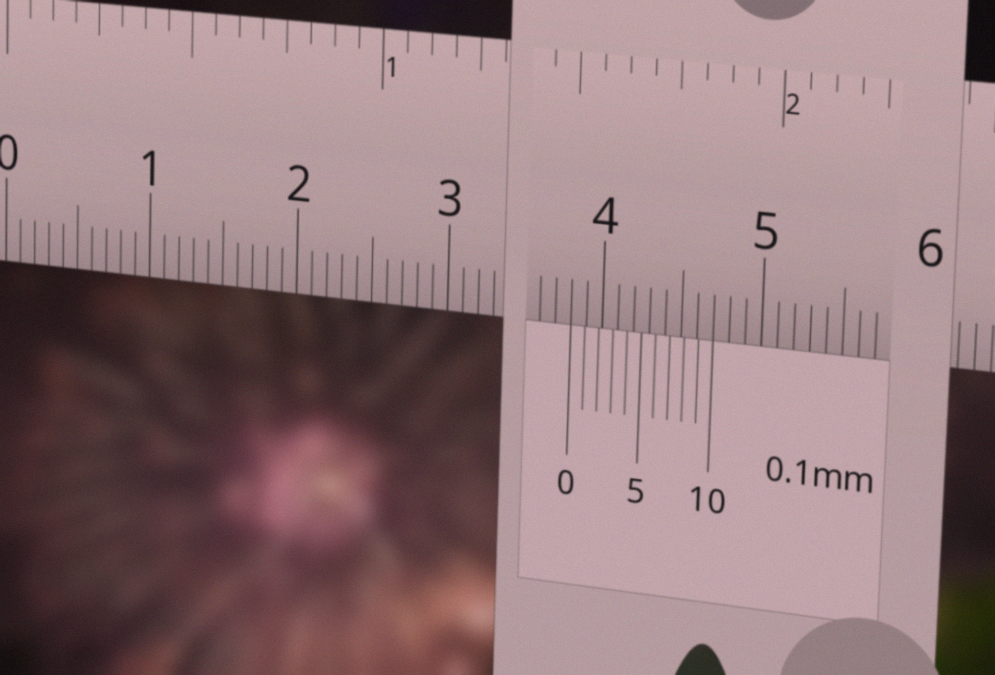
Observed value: {"value": 38.0, "unit": "mm"}
